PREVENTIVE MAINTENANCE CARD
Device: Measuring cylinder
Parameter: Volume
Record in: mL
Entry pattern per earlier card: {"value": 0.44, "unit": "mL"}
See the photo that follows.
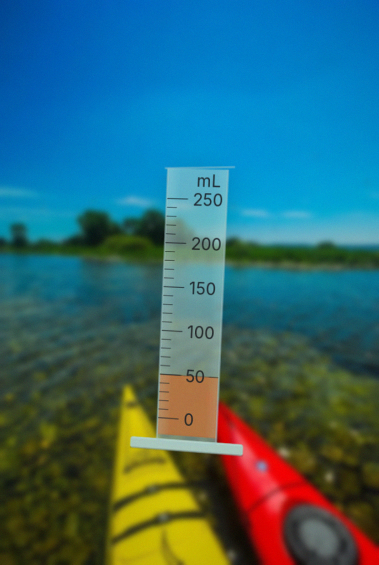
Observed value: {"value": 50, "unit": "mL"}
